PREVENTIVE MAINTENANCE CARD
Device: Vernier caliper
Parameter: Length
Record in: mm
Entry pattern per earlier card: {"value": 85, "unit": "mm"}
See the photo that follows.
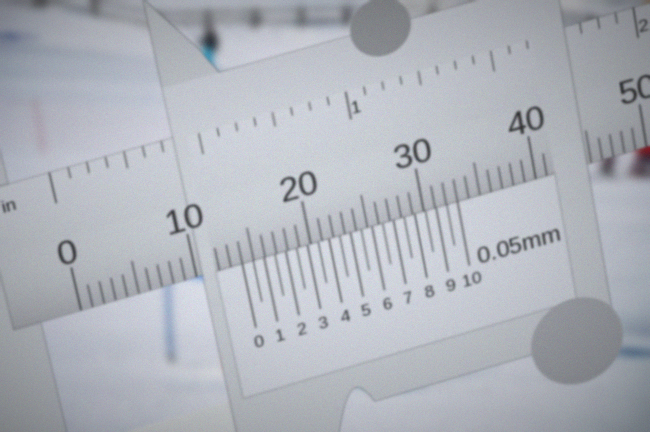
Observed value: {"value": 14.0, "unit": "mm"}
